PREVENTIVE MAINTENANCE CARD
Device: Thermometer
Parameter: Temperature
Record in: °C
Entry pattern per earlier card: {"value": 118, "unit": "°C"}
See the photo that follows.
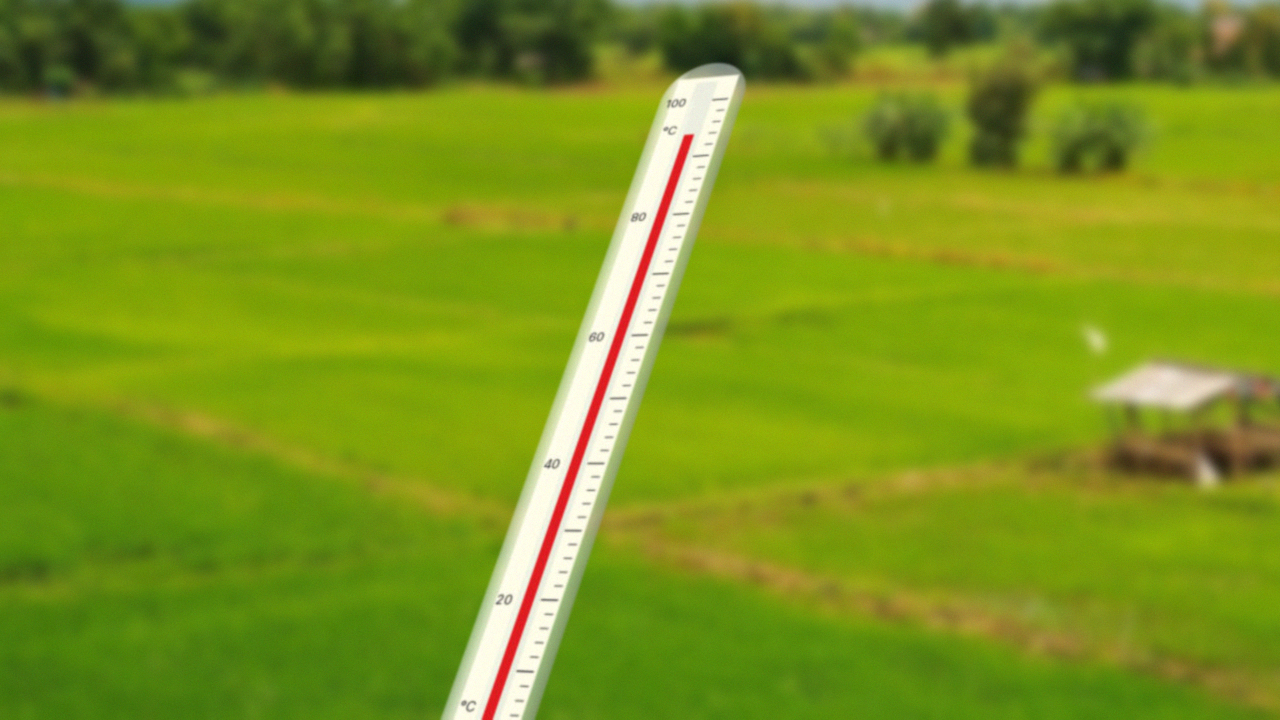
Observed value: {"value": 94, "unit": "°C"}
